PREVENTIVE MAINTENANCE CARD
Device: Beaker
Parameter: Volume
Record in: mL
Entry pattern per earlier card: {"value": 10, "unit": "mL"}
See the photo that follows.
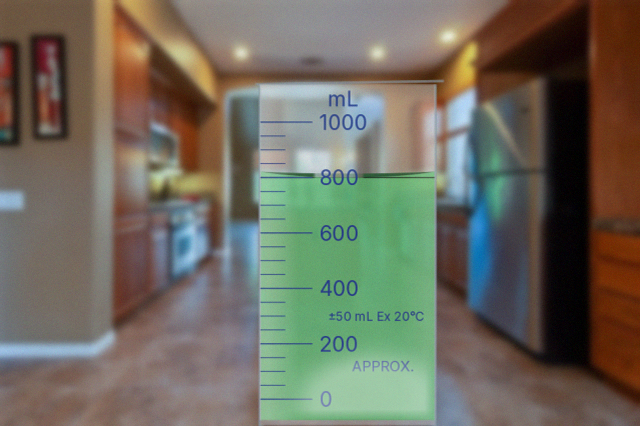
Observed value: {"value": 800, "unit": "mL"}
